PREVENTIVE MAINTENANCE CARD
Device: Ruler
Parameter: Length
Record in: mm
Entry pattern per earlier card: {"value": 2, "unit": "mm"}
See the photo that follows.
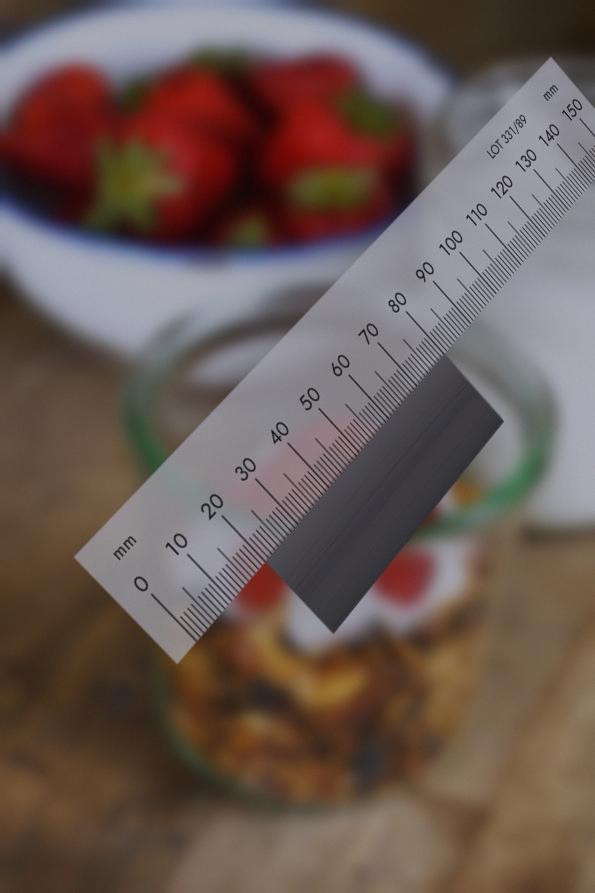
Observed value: {"value": 60, "unit": "mm"}
